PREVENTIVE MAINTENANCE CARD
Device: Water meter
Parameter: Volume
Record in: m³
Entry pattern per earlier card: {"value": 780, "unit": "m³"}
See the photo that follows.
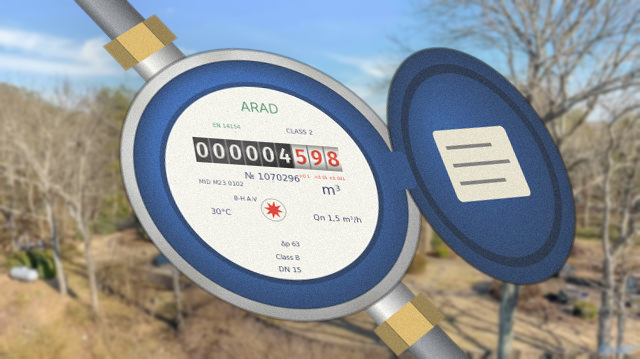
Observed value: {"value": 4.598, "unit": "m³"}
